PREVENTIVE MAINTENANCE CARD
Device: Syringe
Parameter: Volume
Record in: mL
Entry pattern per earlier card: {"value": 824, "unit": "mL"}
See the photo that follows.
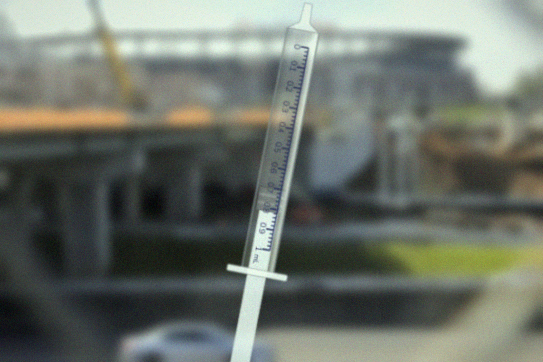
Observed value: {"value": 0.7, "unit": "mL"}
